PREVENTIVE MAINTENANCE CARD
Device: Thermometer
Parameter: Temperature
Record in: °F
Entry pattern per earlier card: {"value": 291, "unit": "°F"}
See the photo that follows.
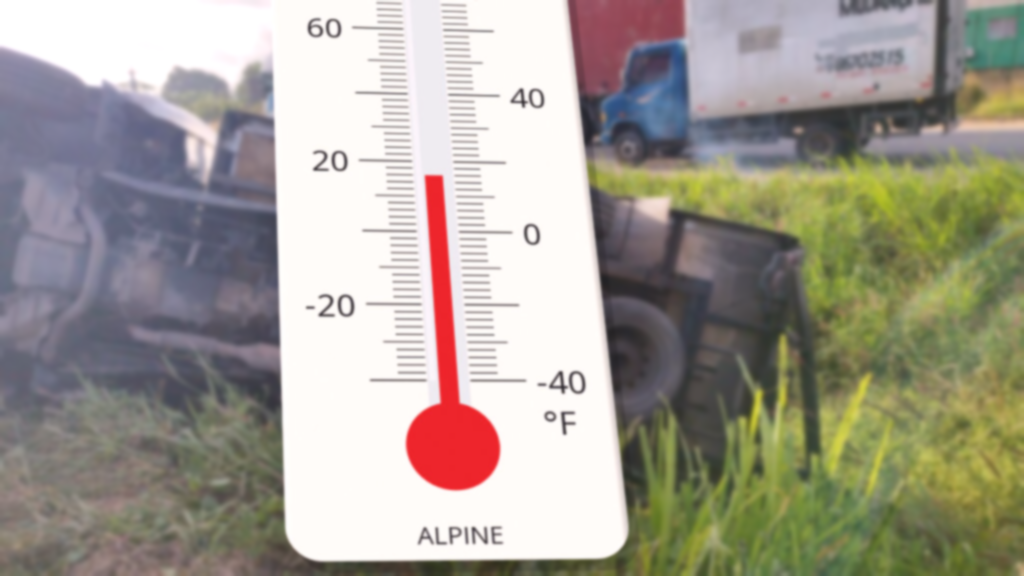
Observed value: {"value": 16, "unit": "°F"}
